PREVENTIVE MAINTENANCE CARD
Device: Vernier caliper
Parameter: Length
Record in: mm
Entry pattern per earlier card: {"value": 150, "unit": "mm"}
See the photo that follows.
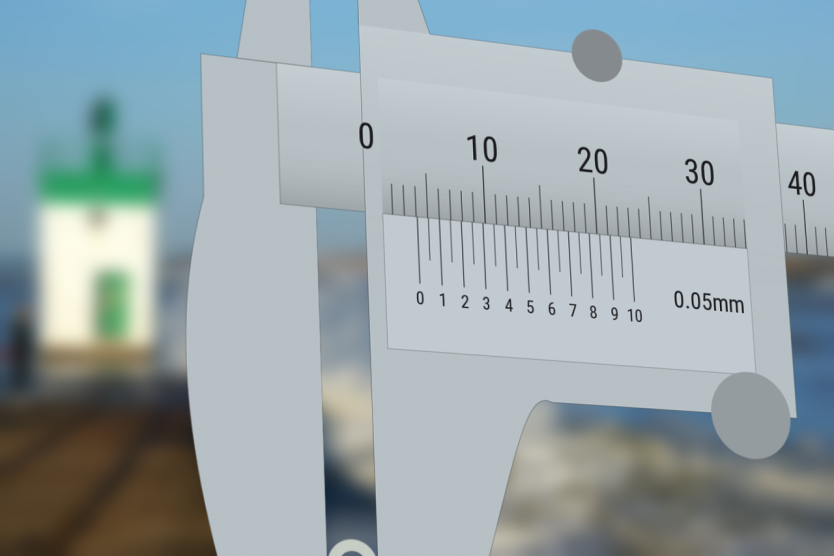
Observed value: {"value": 4.1, "unit": "mm"}
